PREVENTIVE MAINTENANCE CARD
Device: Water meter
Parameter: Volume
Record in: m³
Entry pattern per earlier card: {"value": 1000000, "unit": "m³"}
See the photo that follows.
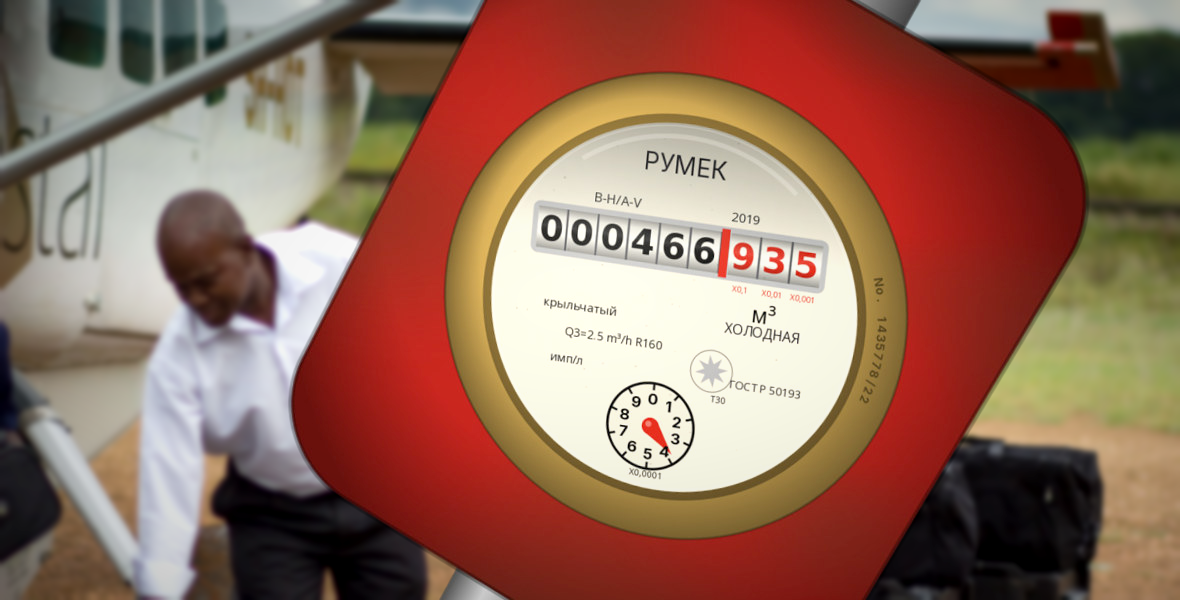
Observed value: {"value": 466.9353, "unit": "m³"}
